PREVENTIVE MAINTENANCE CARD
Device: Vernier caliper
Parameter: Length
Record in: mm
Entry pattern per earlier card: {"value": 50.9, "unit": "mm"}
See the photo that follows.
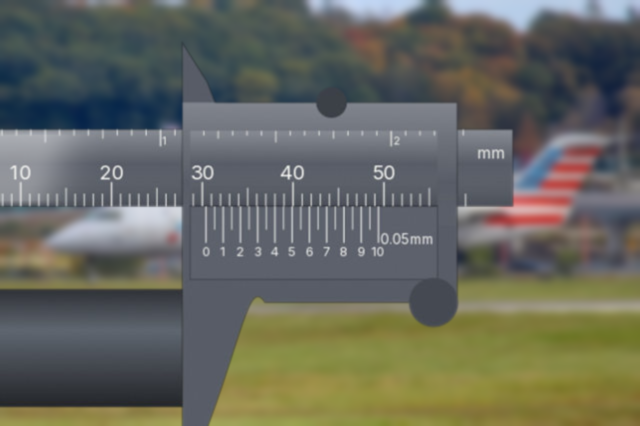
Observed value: {"value": 30.4, "unit": "mm"}
